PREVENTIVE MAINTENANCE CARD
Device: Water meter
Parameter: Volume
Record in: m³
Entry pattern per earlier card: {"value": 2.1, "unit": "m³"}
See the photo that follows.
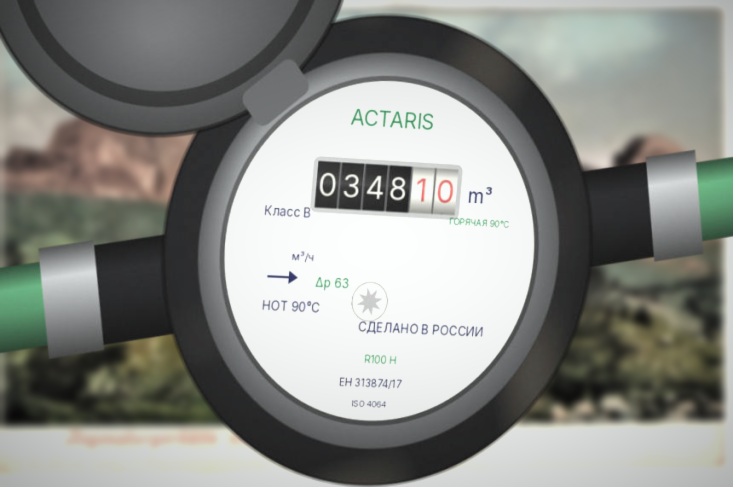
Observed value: {"value": 348.10, "unit": "m³"}
